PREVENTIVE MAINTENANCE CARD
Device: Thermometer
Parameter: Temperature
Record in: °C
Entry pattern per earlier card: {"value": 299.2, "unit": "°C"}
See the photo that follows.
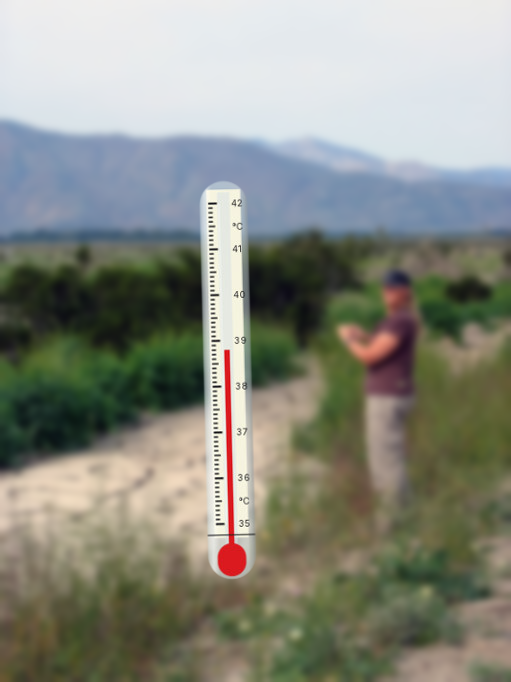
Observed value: {"value": 38.8, "unit": "°C"}
